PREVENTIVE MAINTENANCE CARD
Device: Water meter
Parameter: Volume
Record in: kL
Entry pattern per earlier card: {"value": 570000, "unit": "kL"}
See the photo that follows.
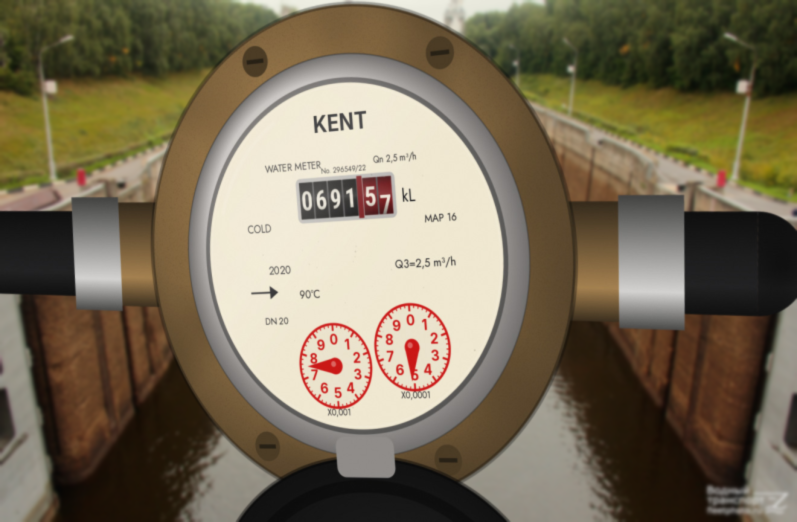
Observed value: {"value": 691.5675, "unit": "kL"}
